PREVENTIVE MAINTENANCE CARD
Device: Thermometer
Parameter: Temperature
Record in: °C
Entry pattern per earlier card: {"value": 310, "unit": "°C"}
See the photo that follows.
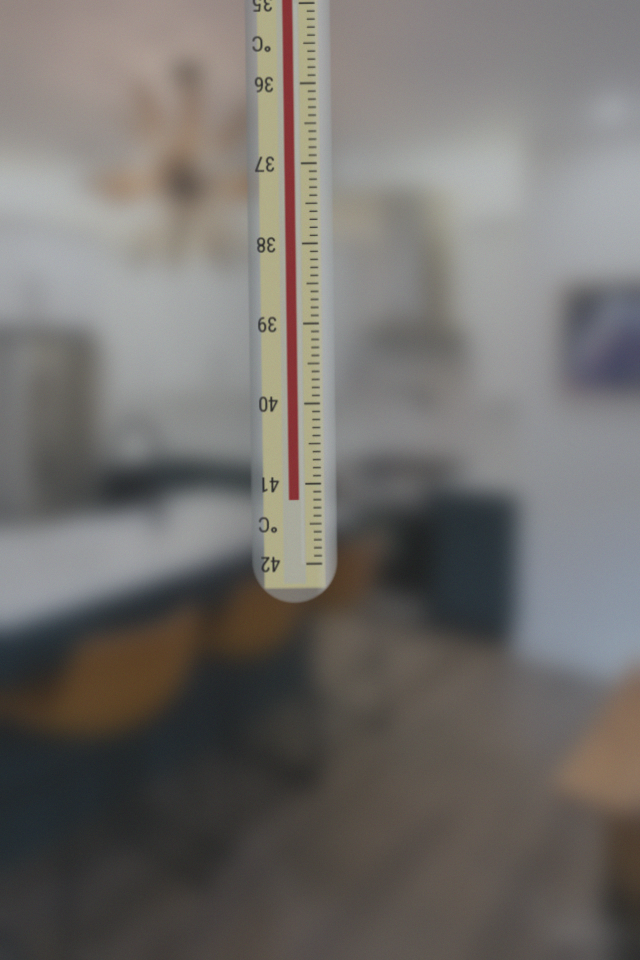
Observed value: {"value": 41.2, "unit": "°C"}
